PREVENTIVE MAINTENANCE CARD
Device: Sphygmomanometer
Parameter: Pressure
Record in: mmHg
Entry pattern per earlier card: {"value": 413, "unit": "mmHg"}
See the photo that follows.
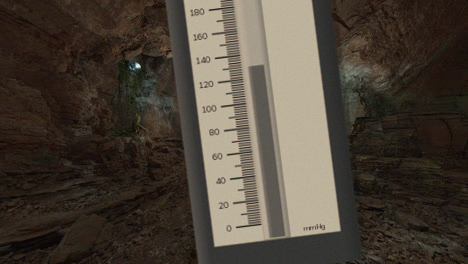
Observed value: {"value": 130, "unit": "mmHg"}
